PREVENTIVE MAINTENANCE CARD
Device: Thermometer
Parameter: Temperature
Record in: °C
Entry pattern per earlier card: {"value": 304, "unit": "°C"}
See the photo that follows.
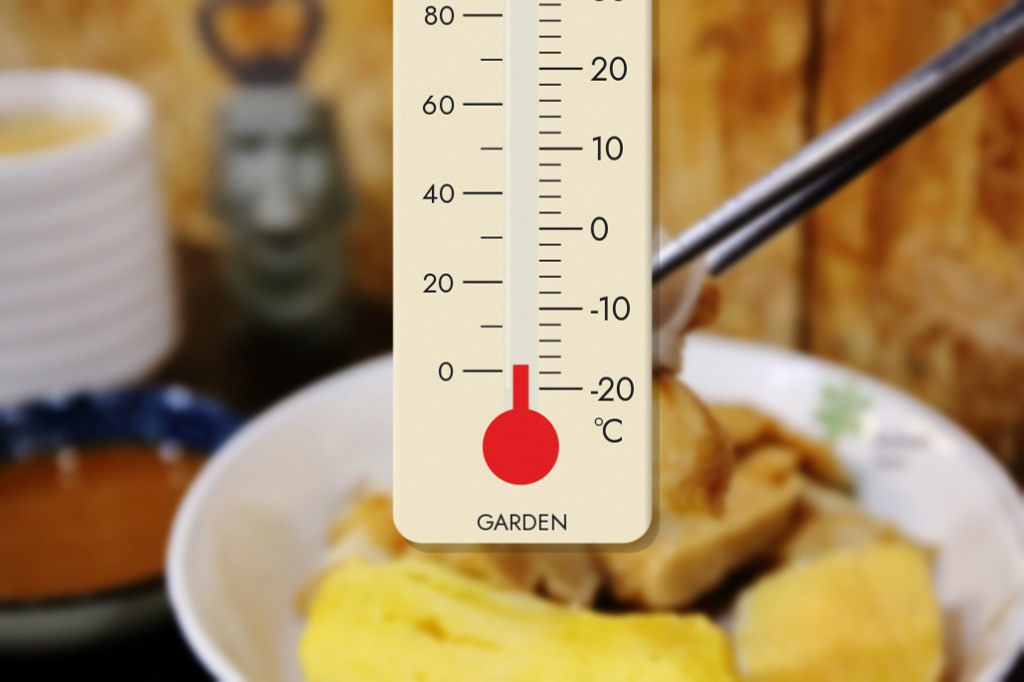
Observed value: {"value": -17, "unit": "°C"}
